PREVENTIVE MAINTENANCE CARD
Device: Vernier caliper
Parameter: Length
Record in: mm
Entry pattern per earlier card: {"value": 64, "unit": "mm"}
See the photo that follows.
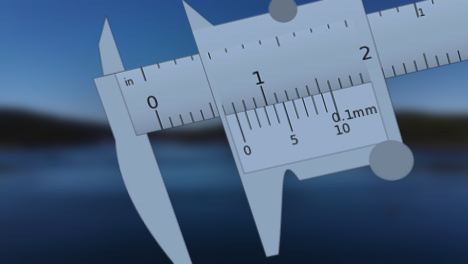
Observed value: {"value": 7.0, "unit": "mm"}
